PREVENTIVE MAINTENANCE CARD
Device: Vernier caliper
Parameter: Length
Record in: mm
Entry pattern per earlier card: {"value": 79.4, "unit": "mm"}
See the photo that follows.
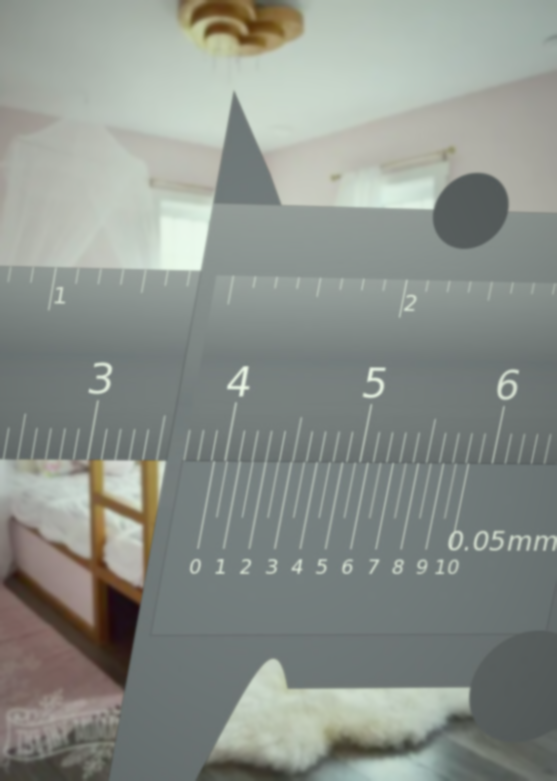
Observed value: {"value": 39.2, "unit": "mm"}
